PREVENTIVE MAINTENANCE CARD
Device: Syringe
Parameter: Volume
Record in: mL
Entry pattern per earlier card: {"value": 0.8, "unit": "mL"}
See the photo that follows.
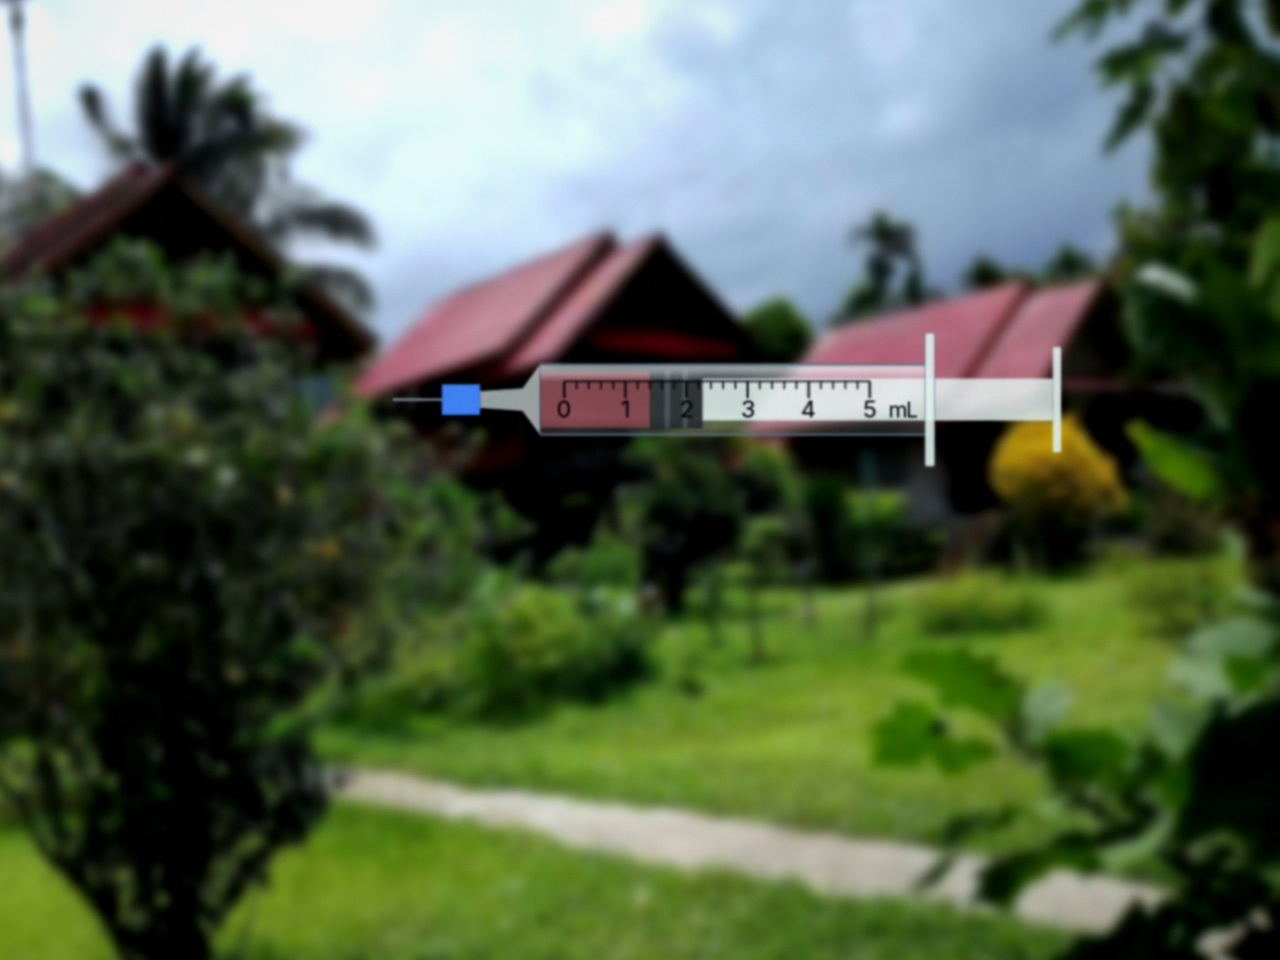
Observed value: {"value": 1.4, "unit": "mL"}
